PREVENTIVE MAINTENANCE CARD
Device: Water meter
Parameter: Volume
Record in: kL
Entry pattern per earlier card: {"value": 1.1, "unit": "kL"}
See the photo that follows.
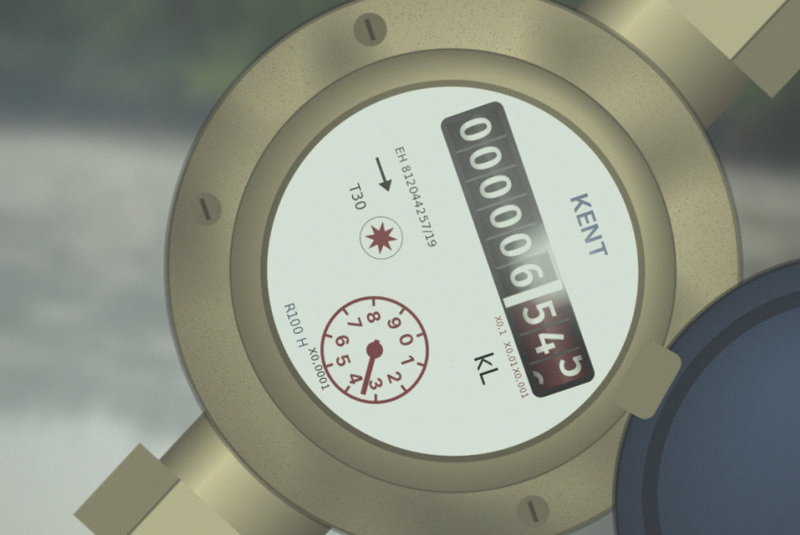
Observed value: {"value": 6.5453, "unit": "kL"}
